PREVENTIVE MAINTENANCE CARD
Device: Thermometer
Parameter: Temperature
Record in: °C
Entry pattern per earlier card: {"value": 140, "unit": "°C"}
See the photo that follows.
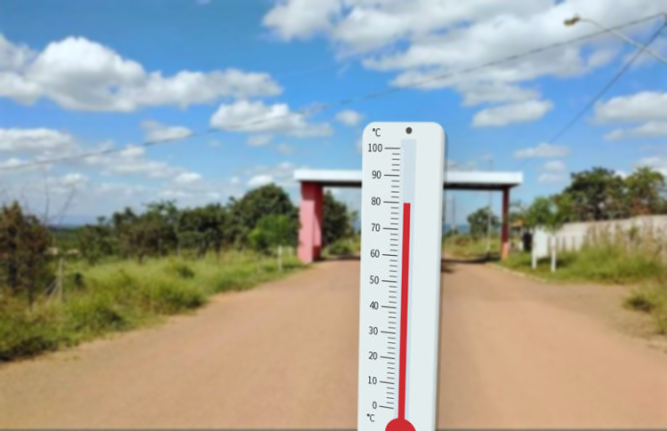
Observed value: {"value": 80, "unit": "°C"}
